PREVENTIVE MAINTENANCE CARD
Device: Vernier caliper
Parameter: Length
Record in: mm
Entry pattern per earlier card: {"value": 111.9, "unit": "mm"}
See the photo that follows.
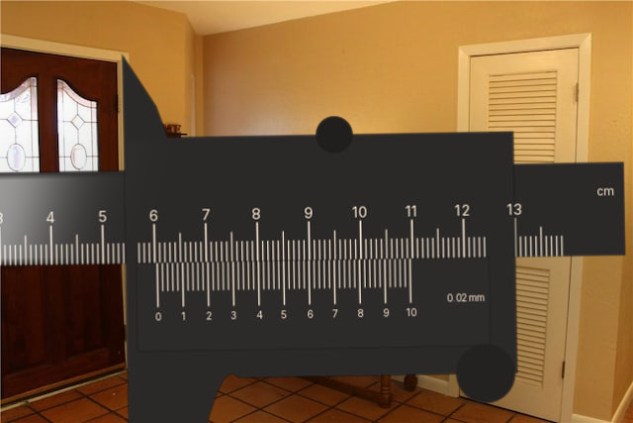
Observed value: {"value": 60.5, "unit": "mm"}
